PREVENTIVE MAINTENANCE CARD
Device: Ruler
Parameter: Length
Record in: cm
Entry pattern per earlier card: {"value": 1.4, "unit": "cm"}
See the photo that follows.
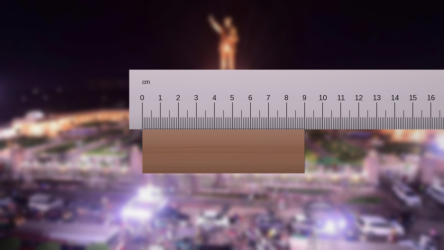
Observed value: {"value": 9, "unit": "cm"}
